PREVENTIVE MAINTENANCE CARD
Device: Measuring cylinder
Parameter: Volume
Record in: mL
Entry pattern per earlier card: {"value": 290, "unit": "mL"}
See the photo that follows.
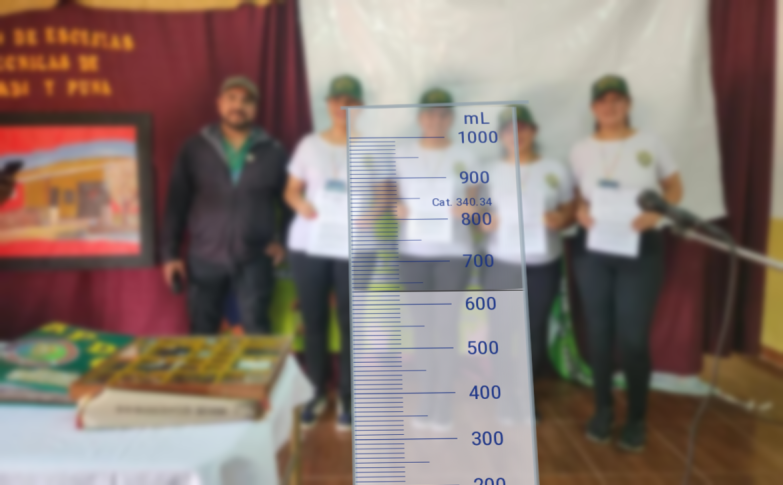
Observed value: {"value": 630, "unit": "mL"}
